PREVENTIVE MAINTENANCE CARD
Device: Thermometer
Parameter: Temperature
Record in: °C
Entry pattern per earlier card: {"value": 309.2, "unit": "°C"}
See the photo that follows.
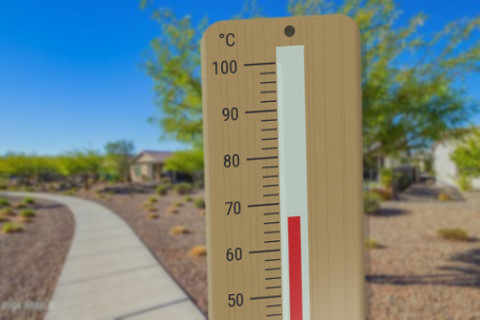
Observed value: {"value": 67, "unit": "°C"}
